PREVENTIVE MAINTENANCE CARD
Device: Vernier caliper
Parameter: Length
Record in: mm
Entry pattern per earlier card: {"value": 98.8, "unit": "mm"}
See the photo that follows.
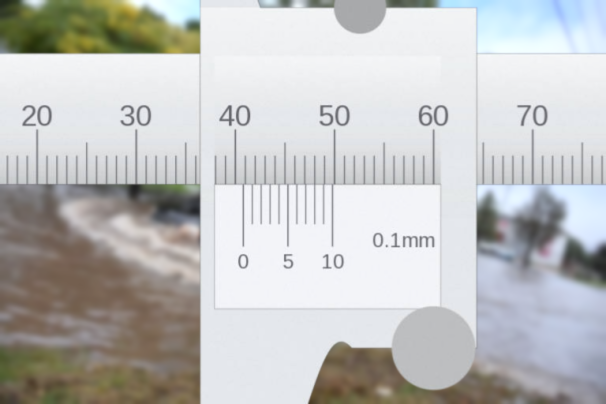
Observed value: {"value": 40.8, "unit": "mm"}
